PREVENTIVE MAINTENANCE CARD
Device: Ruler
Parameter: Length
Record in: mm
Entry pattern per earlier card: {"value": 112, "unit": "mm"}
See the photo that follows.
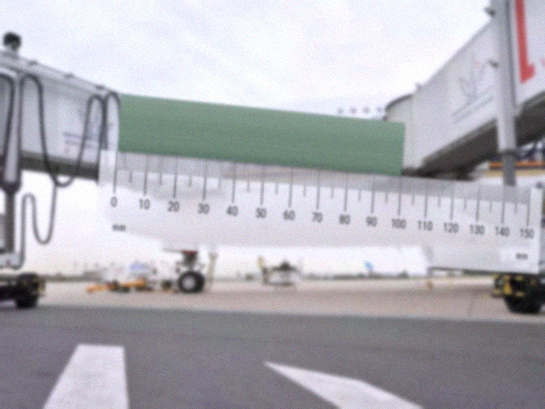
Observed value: {"value": 100, "unit": "mm"}
